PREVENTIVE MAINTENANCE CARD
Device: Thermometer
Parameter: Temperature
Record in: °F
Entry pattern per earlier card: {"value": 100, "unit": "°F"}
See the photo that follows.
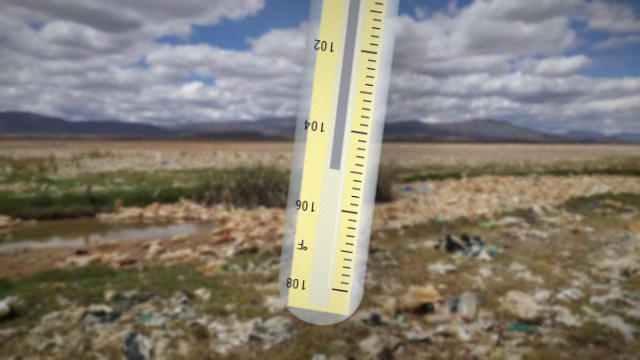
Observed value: {"value": 105, "unit": "°F"}
